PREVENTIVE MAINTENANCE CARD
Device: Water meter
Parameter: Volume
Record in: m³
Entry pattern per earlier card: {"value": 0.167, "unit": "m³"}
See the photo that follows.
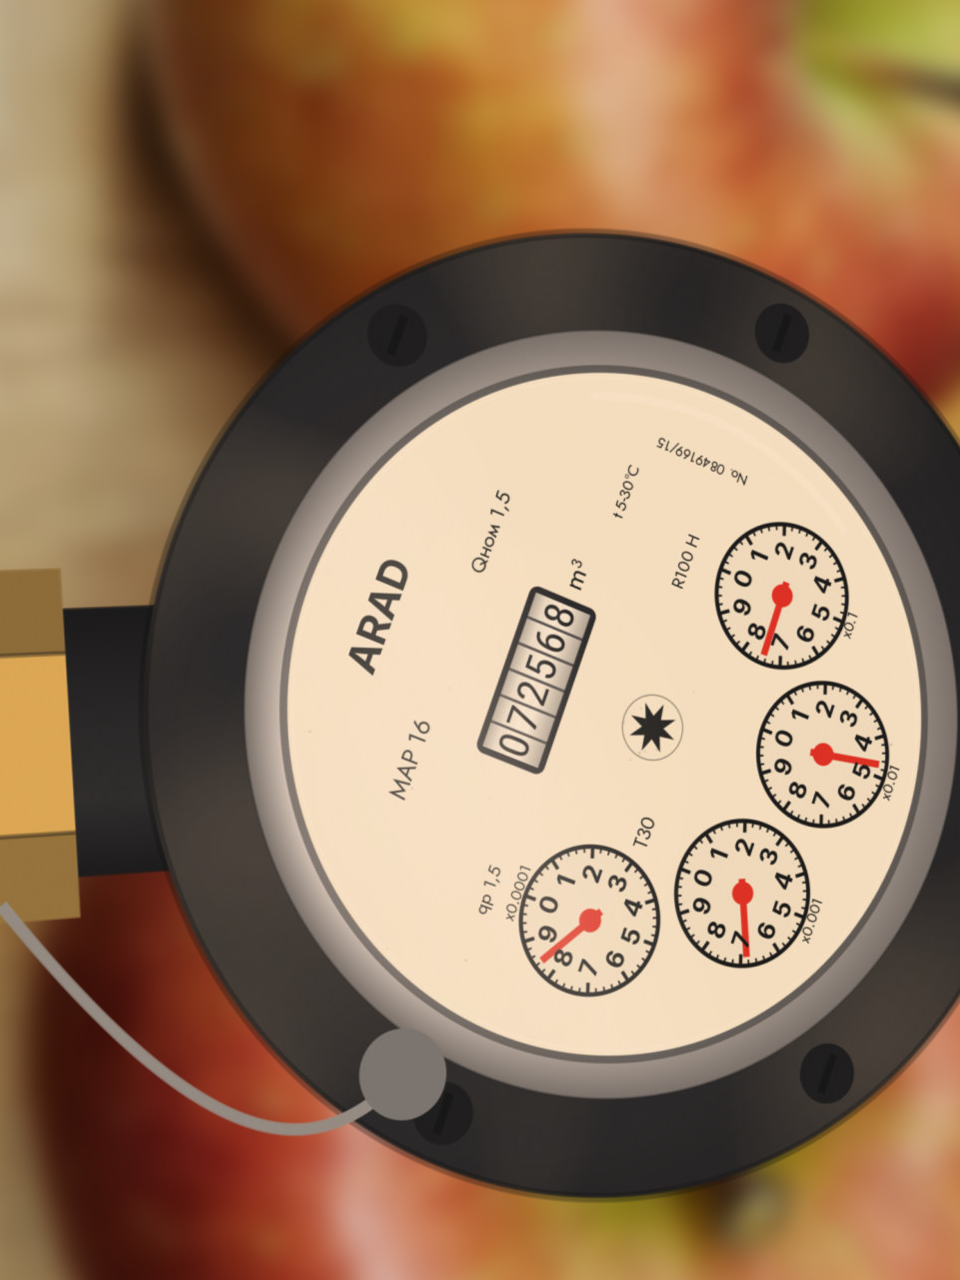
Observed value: {"value": 72568.7468, "unit": "m³"}
